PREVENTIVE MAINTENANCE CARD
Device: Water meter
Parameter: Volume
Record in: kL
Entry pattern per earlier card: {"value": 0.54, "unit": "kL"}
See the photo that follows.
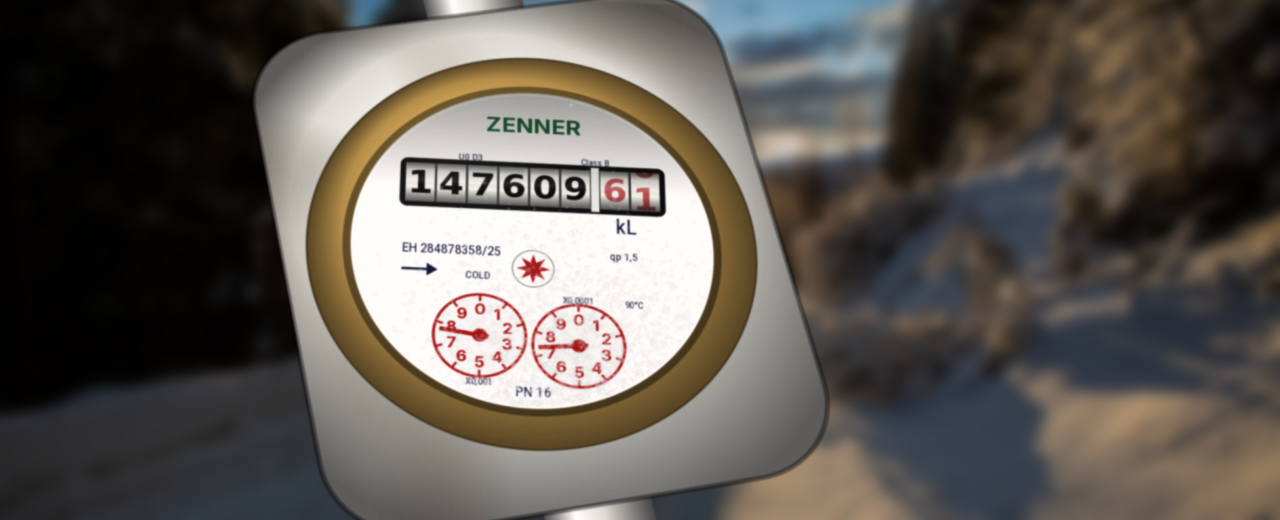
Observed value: {"value": 147609.6077, "unit": "kL"}
